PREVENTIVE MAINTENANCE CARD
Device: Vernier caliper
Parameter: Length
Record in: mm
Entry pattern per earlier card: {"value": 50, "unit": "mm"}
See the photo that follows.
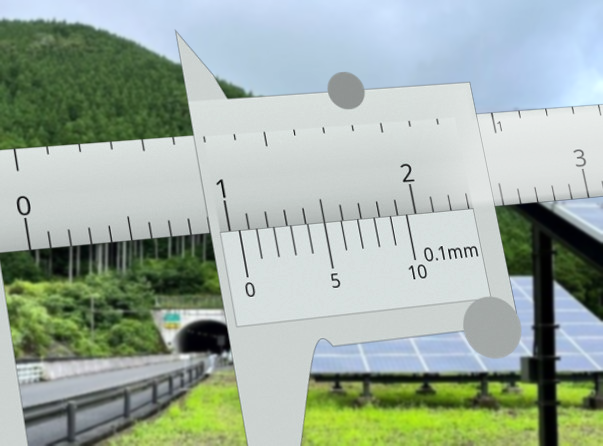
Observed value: {"value": 10.5, "unit": "mm"}
